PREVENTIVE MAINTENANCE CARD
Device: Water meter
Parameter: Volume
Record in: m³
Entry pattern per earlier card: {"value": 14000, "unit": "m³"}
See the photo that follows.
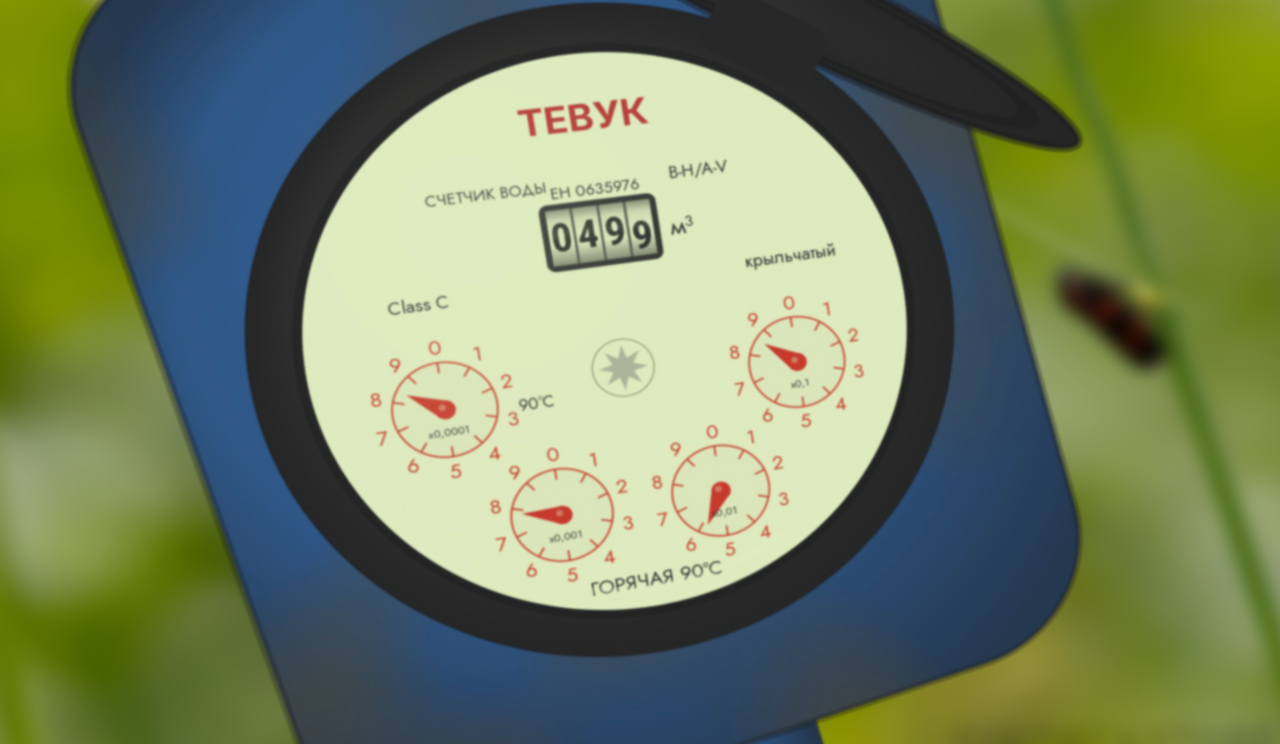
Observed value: {"value": 498.8578, "unit": "m³"}
